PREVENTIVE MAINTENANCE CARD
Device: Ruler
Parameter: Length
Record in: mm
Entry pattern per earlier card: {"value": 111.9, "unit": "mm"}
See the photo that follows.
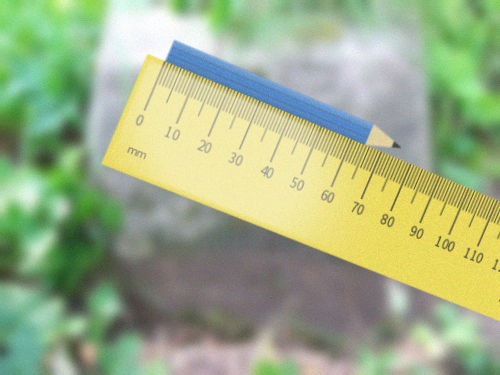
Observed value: {"value": 75, "unit": "mm"}
